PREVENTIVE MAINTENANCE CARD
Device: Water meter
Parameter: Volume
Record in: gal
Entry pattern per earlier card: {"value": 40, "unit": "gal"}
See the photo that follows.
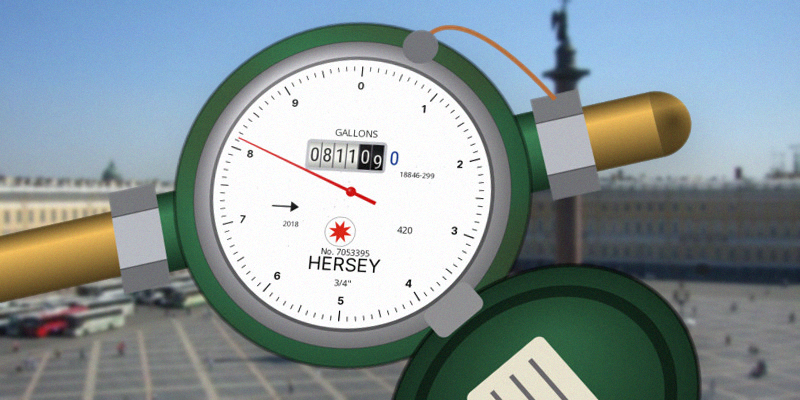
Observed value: {"value": 811088.1, "unit": "gal"}
